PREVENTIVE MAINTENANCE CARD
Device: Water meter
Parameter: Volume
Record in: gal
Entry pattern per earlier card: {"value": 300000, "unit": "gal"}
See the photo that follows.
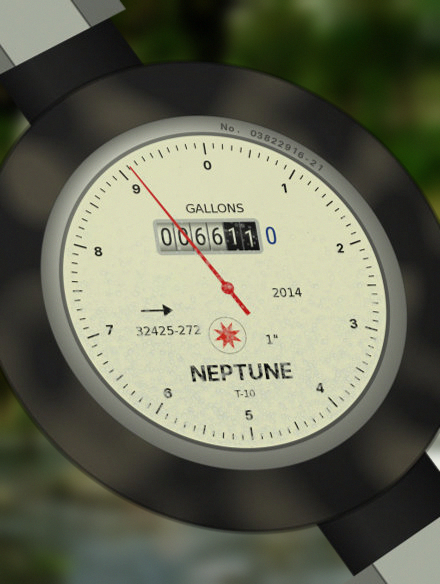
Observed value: {"value": 66109.1, "unit": "gal"}
